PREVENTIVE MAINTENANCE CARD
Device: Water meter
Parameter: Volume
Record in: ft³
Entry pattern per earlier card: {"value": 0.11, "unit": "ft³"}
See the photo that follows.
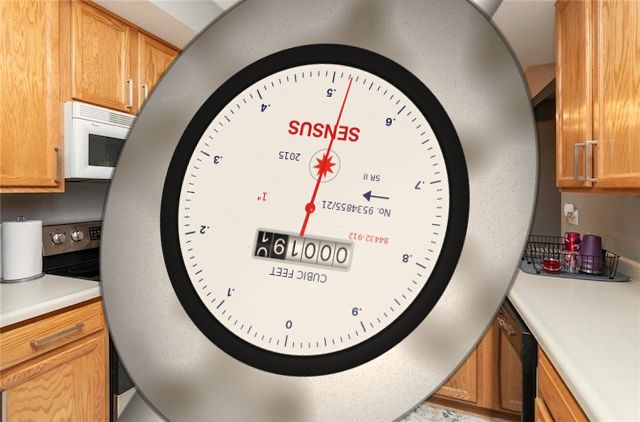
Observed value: {"value": 190.52, "unit": "ft³"}
